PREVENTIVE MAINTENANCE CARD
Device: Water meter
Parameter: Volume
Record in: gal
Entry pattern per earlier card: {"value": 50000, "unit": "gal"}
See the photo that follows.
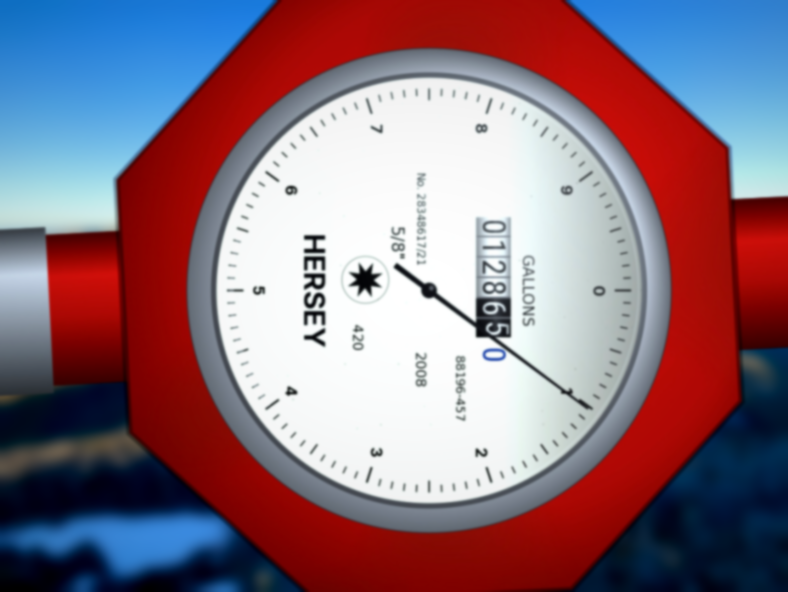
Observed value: {"value": 128651.0, "unit": "gal"}
